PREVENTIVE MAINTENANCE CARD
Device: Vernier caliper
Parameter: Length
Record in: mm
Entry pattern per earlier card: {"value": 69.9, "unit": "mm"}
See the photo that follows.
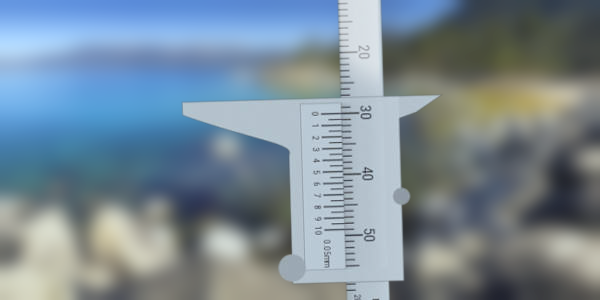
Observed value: {"value": 30.0, "unit": "mm"}
